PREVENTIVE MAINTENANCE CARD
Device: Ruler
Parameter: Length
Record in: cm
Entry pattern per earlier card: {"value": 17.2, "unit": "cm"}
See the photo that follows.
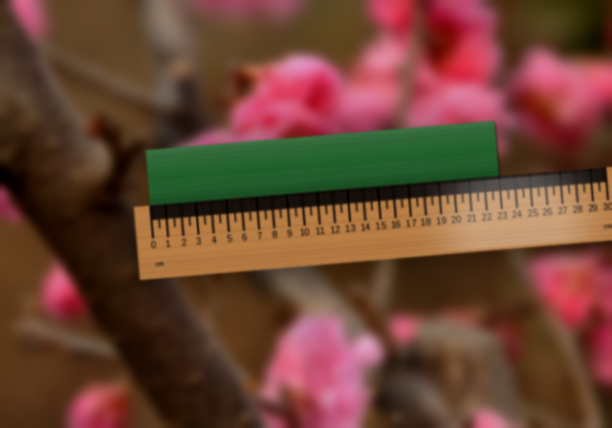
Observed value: {"value": 23, "unit": "cm"}
